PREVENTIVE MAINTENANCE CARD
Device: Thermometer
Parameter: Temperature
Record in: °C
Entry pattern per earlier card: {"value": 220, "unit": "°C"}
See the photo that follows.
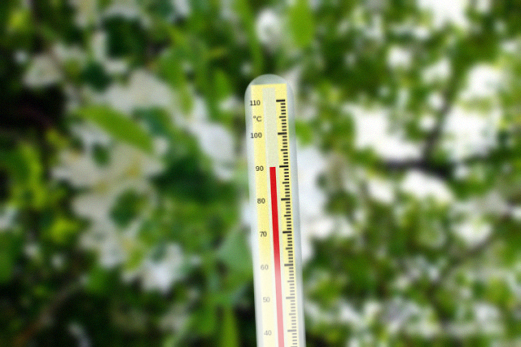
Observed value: {"value": 90, "unit": "°C"}
